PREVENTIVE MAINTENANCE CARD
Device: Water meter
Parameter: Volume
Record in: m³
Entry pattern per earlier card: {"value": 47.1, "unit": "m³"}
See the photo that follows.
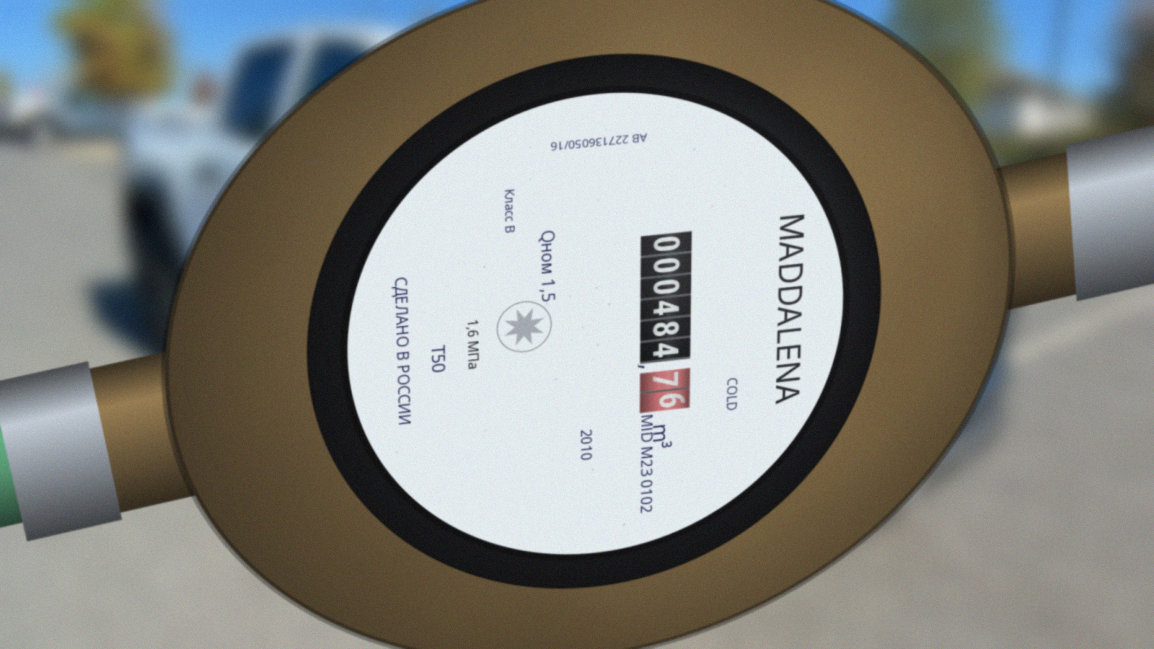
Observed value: {"value": 484.76, "unit": "m³"}
